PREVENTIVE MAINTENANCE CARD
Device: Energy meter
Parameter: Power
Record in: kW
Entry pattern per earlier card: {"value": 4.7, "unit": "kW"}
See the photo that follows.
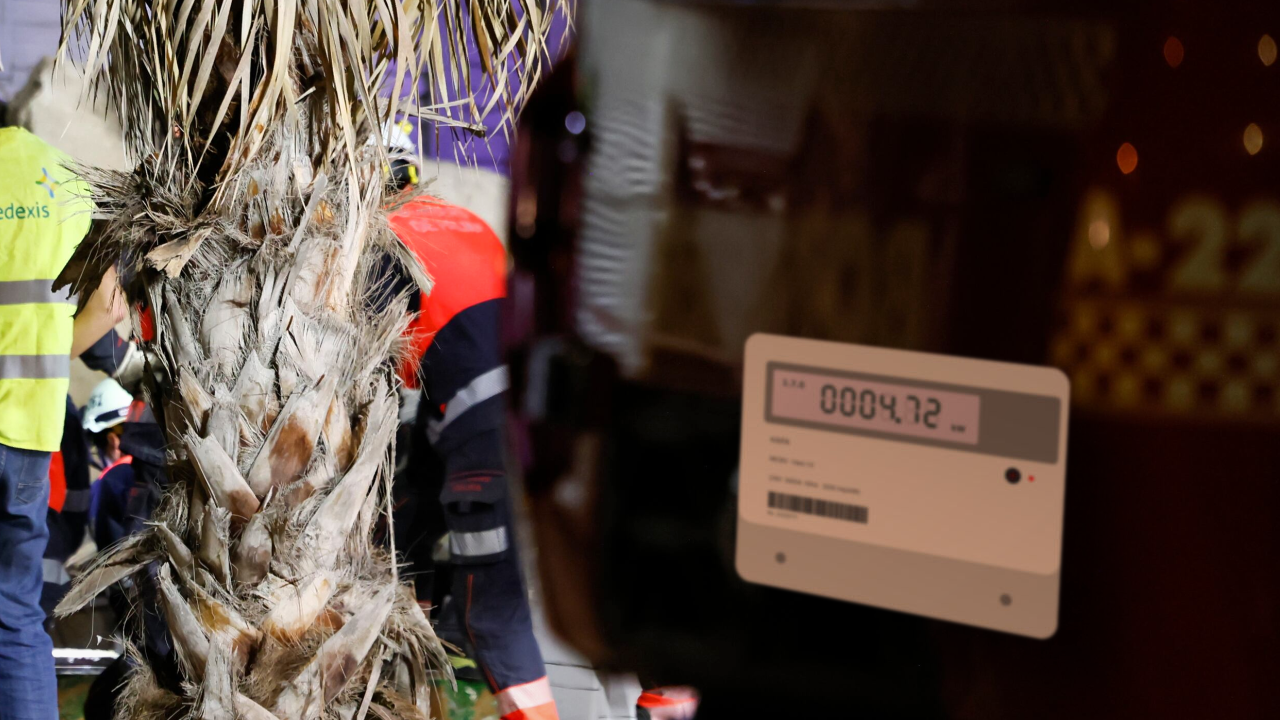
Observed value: {"value": 4.72, "unit": "kW"}
